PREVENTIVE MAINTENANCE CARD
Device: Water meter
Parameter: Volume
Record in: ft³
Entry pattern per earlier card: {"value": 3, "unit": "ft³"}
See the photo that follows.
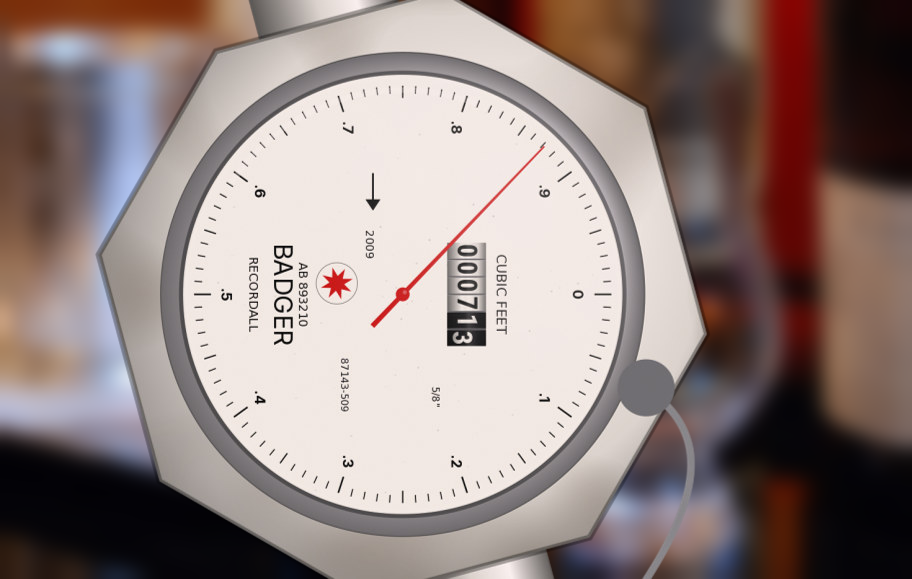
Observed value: {"value": 712.87, "unit": "ft³"}
